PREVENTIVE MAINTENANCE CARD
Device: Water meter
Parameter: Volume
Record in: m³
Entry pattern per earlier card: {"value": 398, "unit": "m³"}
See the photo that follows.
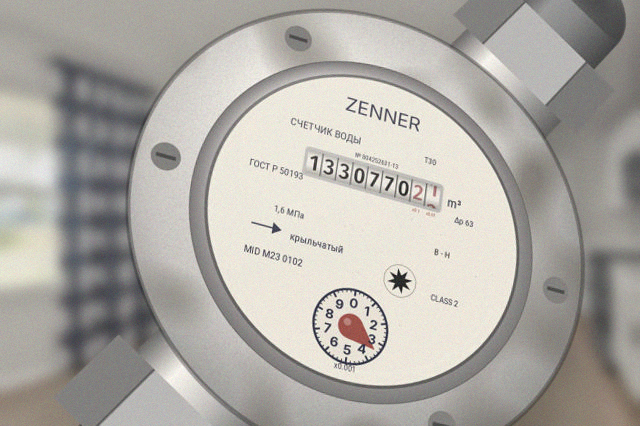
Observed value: {"value": 1330770.213, "unit": "m³"}
